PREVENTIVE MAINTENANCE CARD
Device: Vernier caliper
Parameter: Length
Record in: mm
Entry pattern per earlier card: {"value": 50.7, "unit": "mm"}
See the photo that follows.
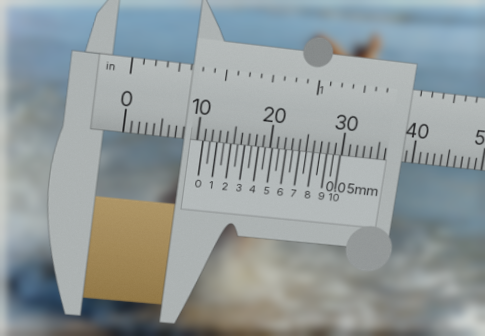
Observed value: {"value": 10.8, "unit": "mm"}
